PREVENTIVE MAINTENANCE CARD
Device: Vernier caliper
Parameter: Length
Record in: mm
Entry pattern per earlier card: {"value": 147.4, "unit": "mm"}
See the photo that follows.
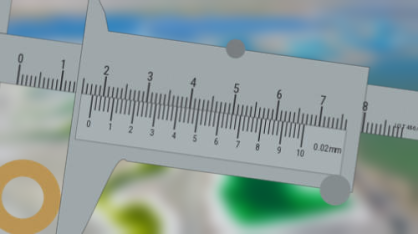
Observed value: {"value": 17.5, "unit": "mm"}
